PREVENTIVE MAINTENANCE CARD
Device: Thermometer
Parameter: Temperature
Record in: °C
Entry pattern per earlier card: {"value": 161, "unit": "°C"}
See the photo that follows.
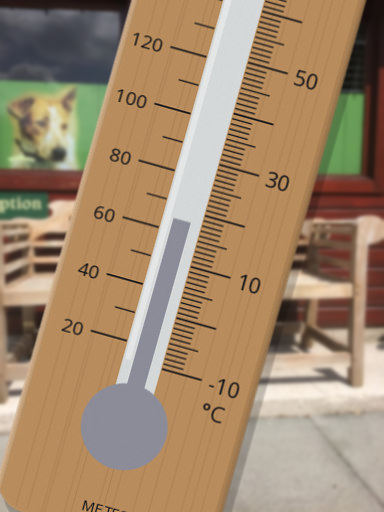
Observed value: {"value": 18, "unit": "°C"}
